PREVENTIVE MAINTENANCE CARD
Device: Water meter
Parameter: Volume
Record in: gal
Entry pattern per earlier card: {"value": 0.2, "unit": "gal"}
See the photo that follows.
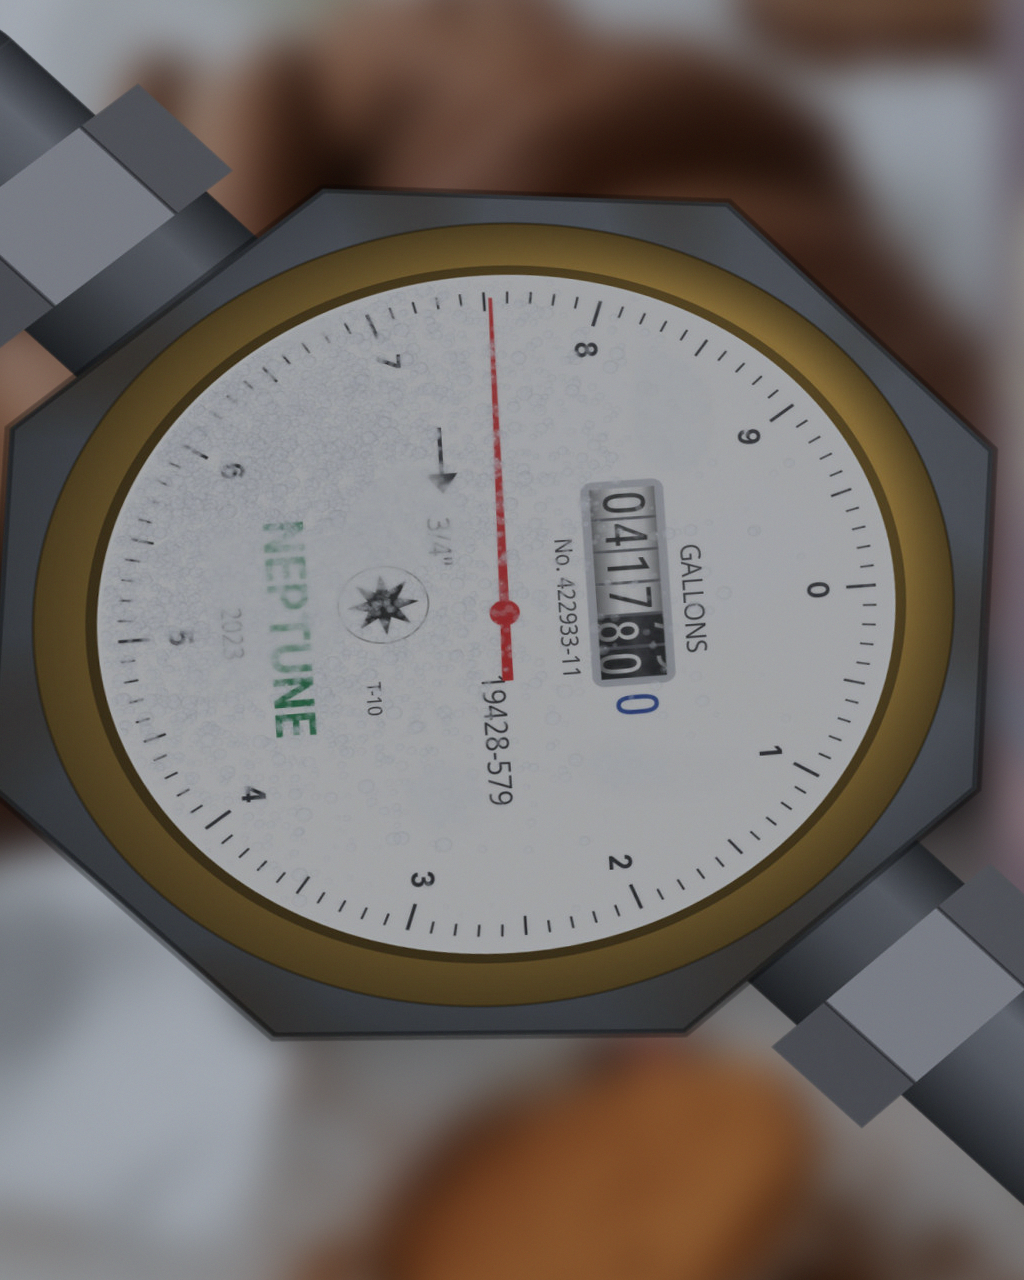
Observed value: {"value": 417797.5, "unit": "gal"}
